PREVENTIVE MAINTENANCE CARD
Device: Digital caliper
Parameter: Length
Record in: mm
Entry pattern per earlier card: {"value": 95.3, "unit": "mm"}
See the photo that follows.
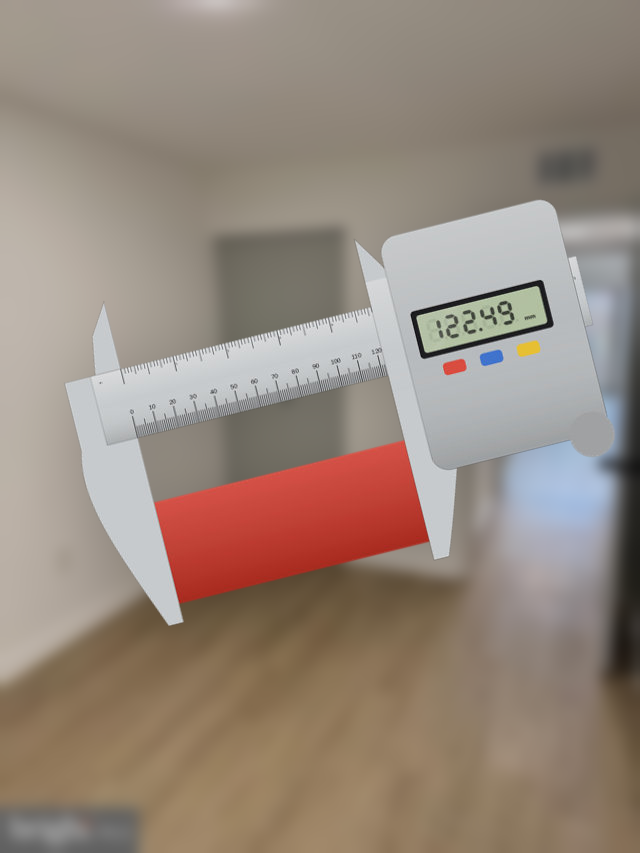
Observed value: {"value": 122.49, "unit": "mm"}
